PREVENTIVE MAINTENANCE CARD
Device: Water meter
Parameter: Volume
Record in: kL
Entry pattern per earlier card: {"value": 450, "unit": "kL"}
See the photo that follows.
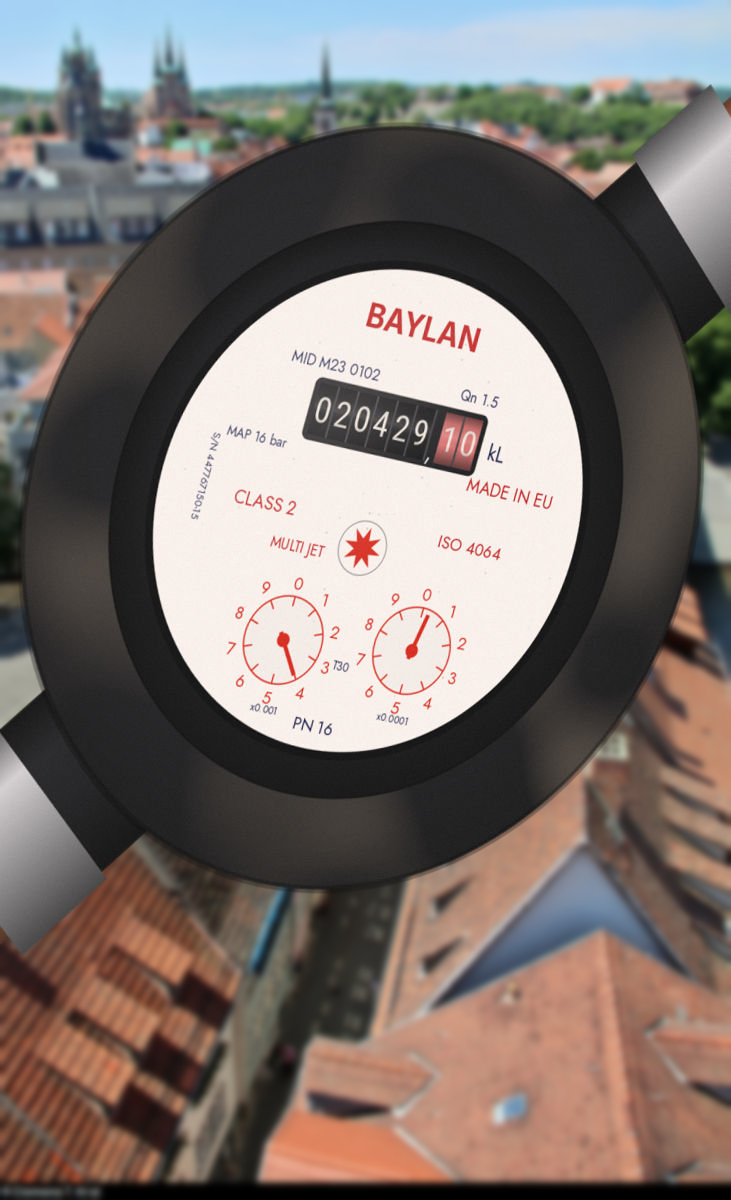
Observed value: {"value": 20429.1040, "unit": "kL"}
